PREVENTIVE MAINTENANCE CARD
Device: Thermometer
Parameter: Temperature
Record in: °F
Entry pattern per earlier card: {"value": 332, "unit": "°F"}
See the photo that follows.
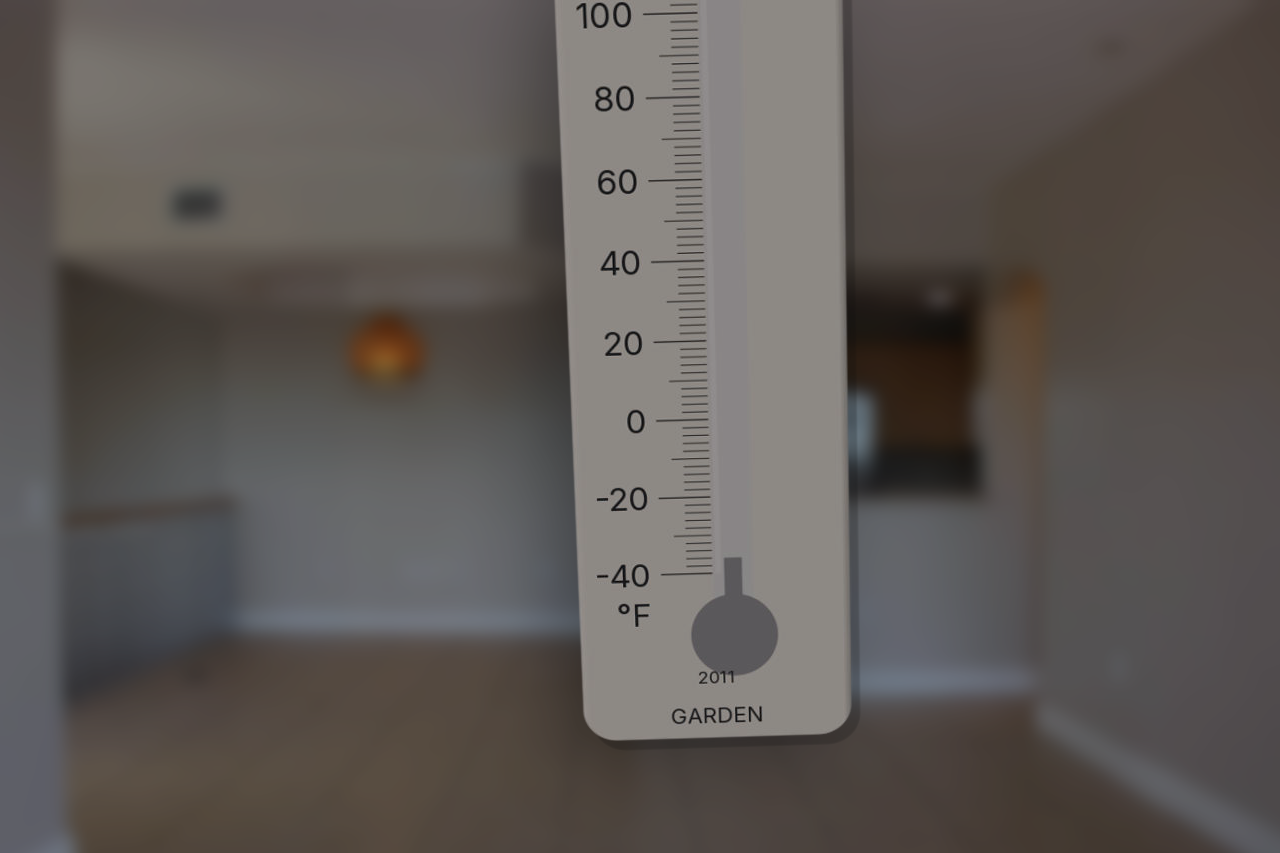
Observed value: {"value": -36, "unit": "°F"}
